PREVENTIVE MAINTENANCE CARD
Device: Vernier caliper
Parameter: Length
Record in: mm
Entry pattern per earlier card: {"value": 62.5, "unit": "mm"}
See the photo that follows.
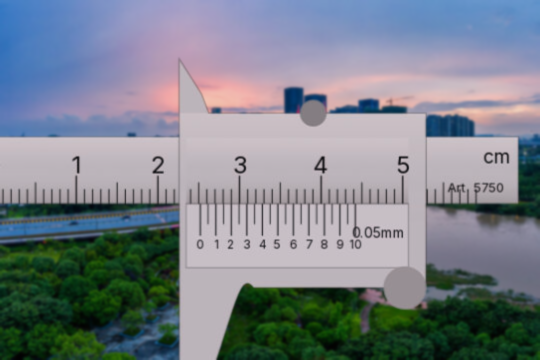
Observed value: {"value": 25.2, "unit": "mm"}
